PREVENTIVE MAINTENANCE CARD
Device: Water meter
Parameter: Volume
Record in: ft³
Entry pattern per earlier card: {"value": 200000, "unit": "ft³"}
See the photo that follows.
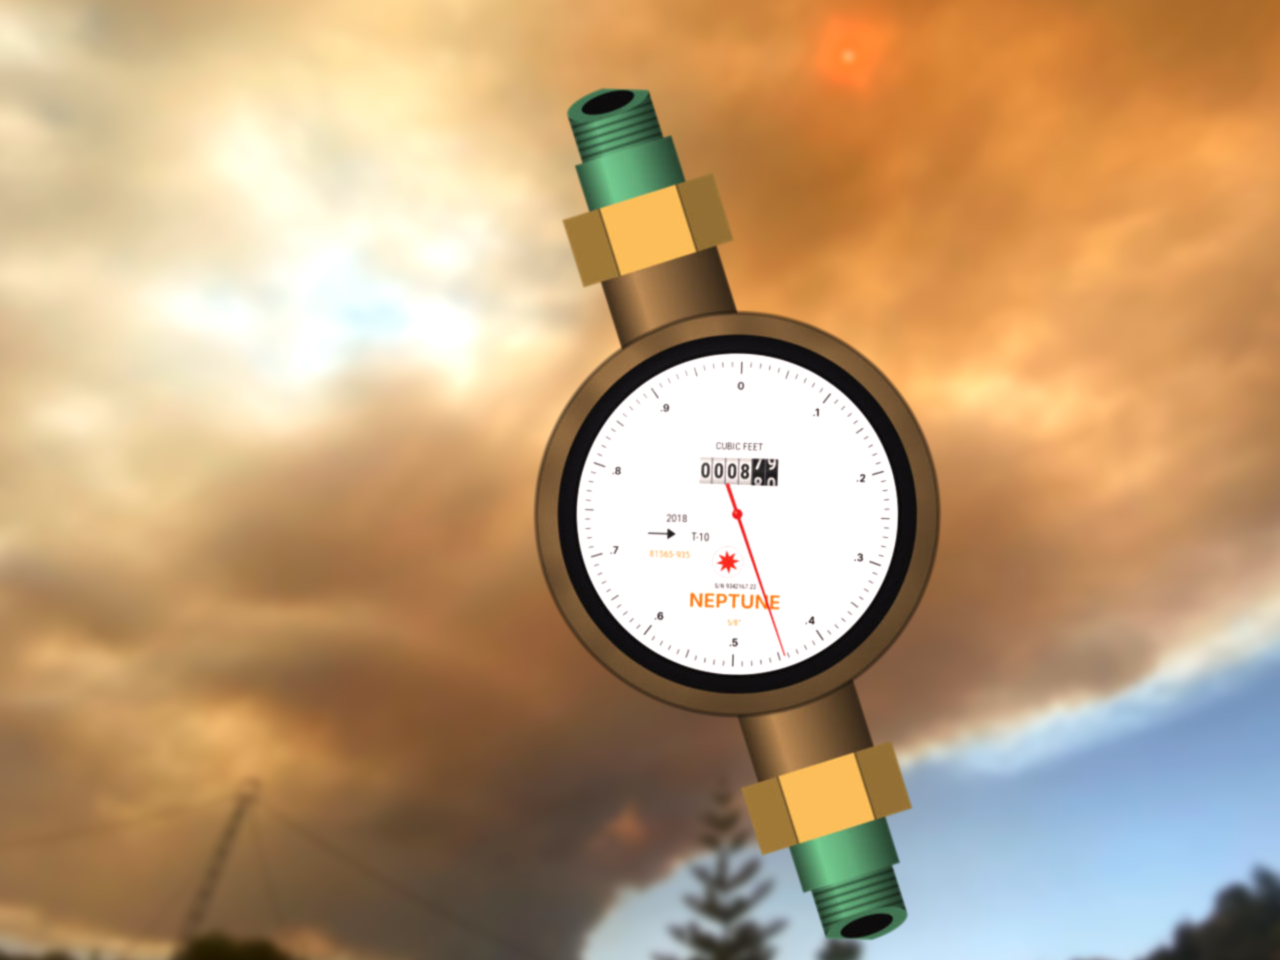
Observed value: {"value": 879.44, "unit": "ft³"}
